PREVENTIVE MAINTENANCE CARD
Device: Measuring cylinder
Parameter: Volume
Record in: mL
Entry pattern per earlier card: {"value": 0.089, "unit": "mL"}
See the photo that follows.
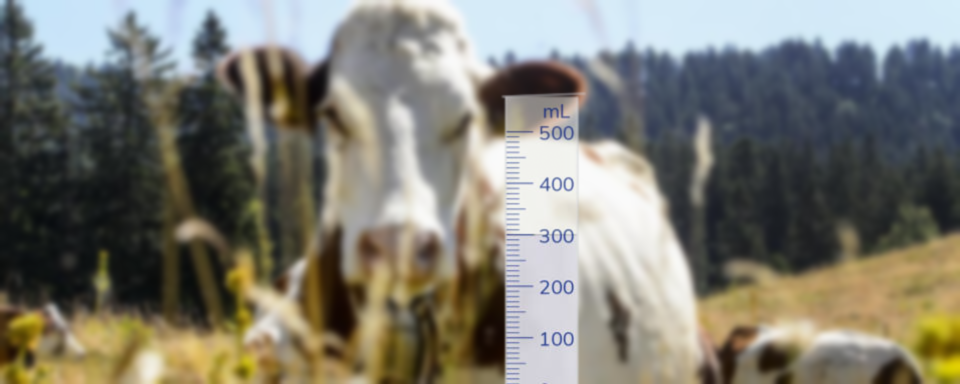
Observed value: {"value": 300, "unit": "mL"}
